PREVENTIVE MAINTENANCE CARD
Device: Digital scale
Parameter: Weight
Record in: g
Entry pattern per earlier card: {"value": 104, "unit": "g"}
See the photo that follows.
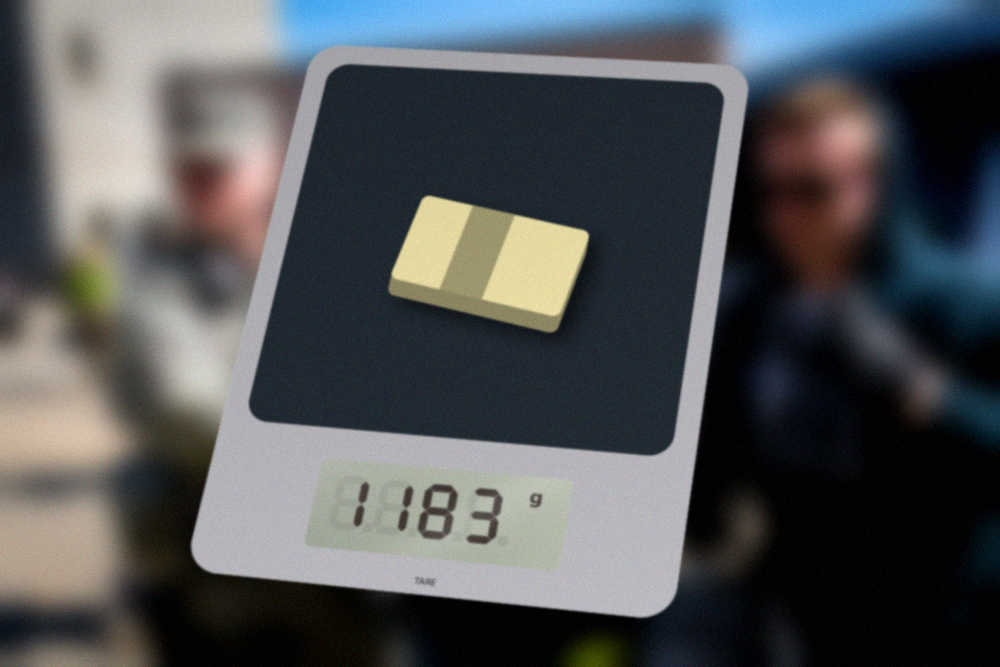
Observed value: {"value": 1183, "unit": "g"}
